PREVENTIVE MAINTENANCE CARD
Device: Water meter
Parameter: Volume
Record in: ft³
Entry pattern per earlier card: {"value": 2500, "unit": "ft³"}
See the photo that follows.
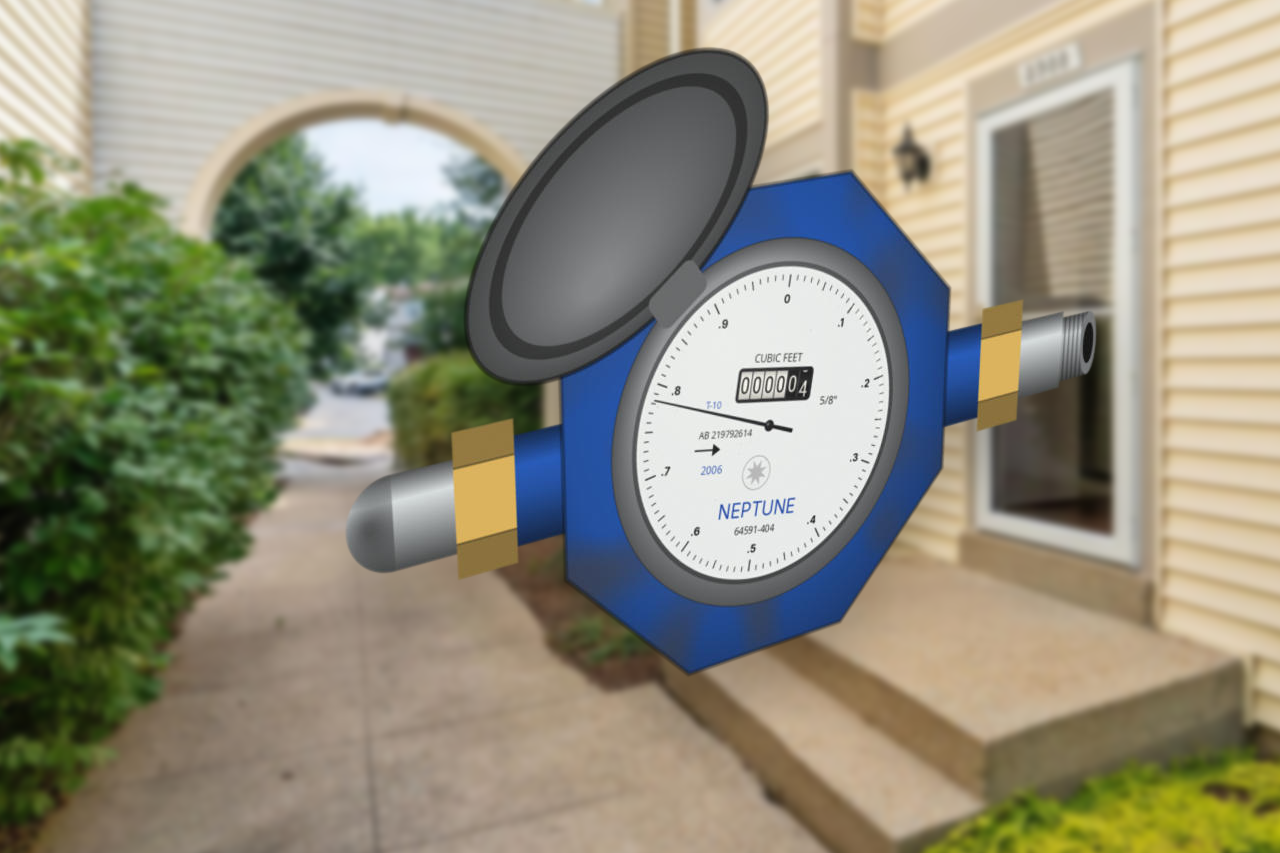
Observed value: {"value": 3.78, "unit": "ft³"}
